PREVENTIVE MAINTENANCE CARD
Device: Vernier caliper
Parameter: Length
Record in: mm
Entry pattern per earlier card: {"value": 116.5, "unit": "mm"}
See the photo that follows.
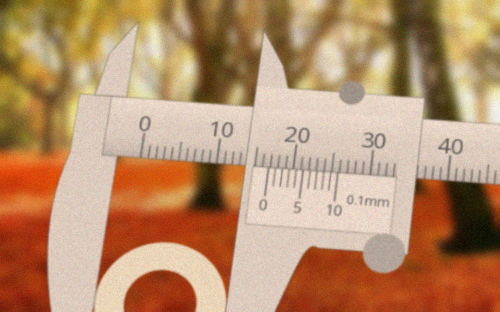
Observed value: {"value": 16.8, "unit": "mm"}
